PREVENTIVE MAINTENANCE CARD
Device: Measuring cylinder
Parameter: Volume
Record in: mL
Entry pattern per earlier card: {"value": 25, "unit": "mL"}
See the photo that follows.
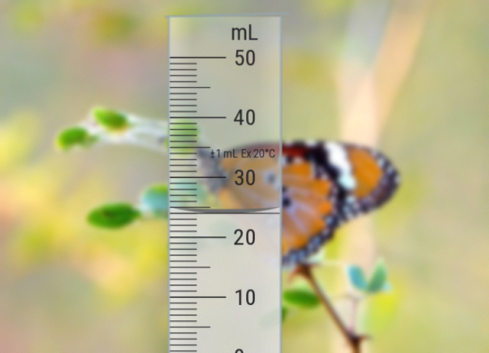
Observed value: {"value": 24, "unit": "mL"}
